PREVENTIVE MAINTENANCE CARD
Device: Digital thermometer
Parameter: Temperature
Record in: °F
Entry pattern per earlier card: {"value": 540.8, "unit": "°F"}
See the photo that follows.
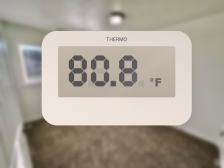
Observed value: {"value": 80.8, "unit": "°F"}
